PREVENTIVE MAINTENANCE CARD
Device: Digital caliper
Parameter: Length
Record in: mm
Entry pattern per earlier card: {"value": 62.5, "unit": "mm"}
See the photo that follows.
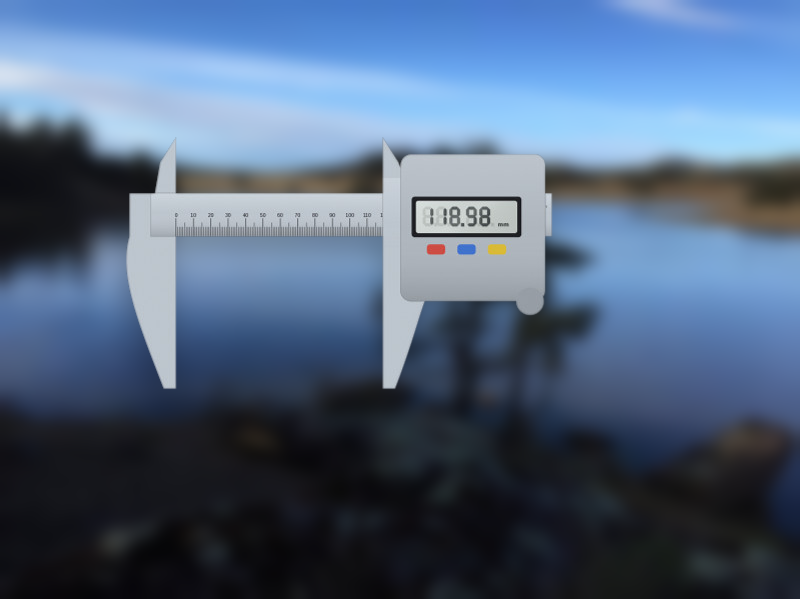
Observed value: {"value": 118.98, "unit": "mm"}
